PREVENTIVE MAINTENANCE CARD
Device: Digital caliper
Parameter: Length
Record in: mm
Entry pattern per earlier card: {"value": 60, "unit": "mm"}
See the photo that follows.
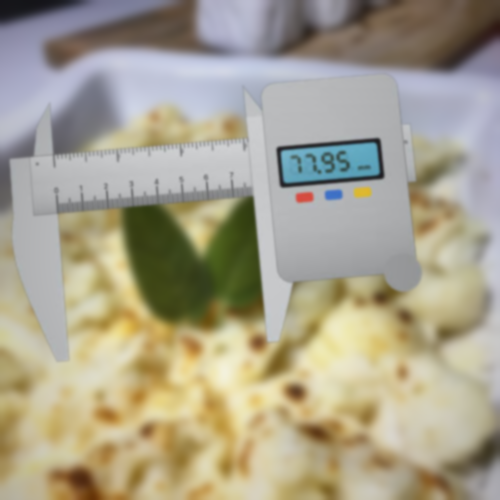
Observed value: {"value": 77.95, "unit": "mm"}
